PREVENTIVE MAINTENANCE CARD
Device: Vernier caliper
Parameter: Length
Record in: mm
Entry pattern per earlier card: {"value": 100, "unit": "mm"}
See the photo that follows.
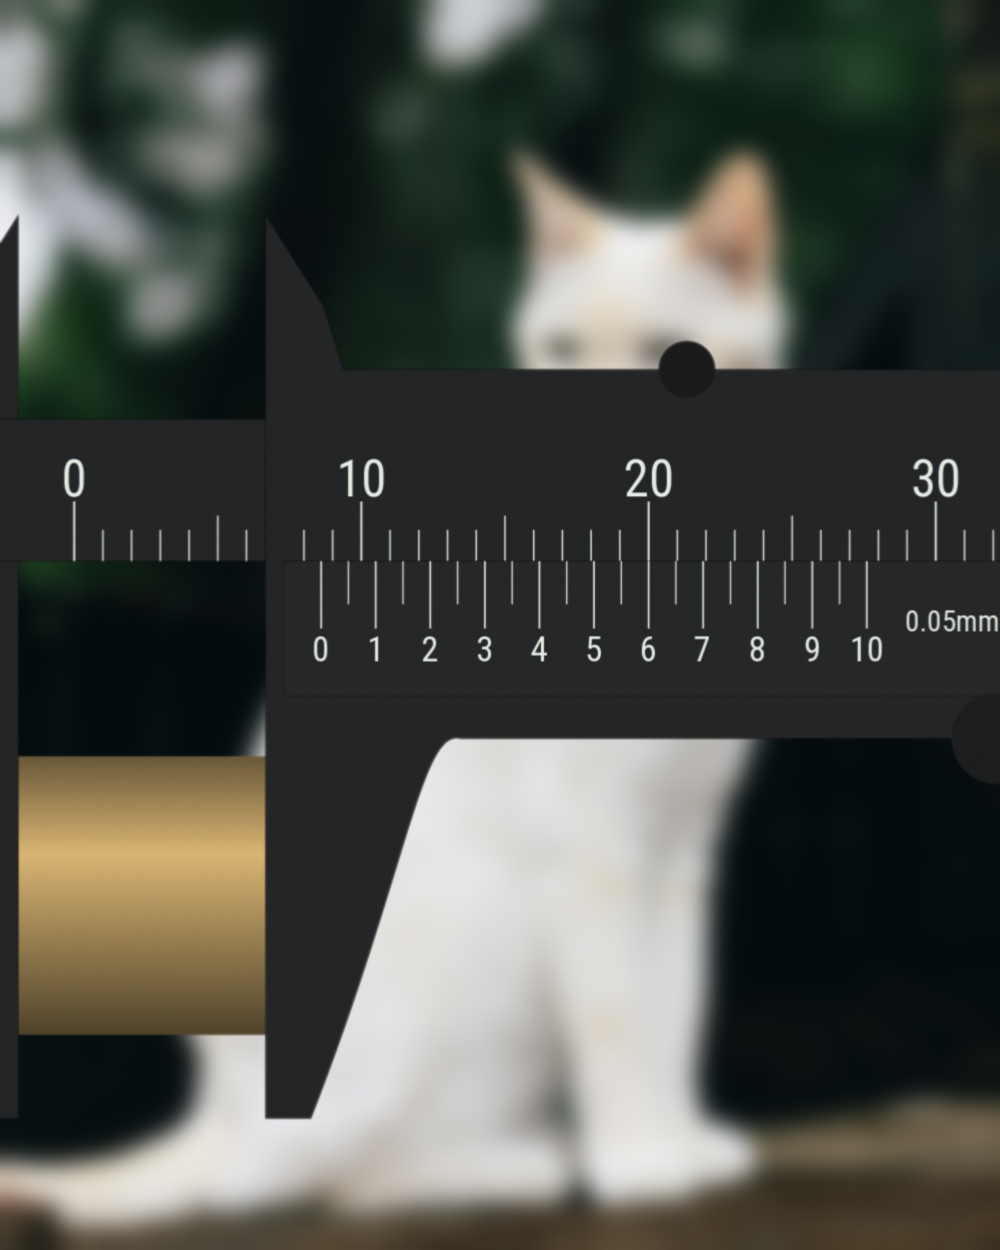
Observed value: {"value": 8.60, "unit": "mm"}
